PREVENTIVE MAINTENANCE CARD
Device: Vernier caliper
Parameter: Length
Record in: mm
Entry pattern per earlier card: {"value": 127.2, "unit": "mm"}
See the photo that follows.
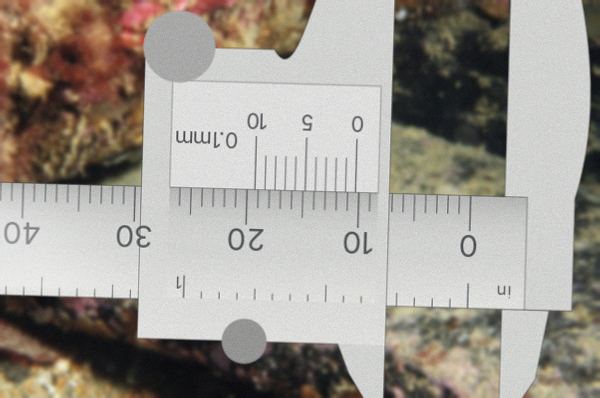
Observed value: {"value": 10.3, "unit": "mm"}
